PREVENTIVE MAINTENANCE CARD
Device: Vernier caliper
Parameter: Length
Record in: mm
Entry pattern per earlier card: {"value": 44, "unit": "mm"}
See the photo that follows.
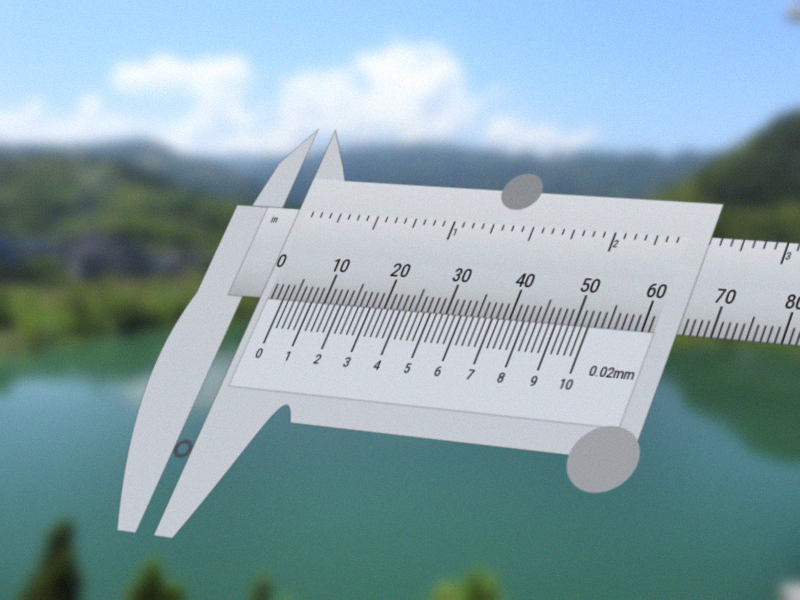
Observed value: {"value": 3.0, "unit": "mm"}
